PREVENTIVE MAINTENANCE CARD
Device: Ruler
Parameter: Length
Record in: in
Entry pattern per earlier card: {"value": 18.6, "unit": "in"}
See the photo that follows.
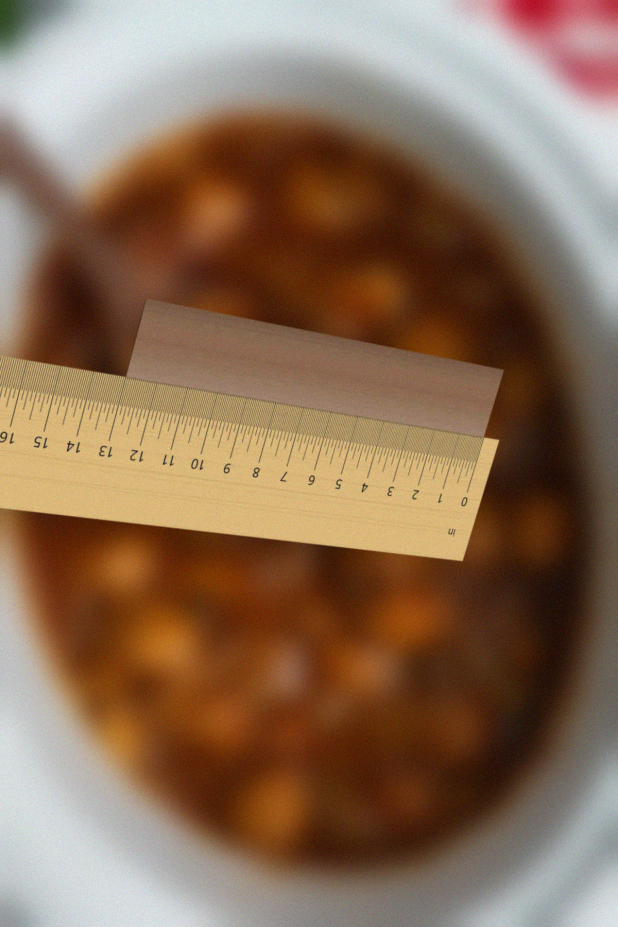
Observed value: {"value": 13, "unit": "in"}
